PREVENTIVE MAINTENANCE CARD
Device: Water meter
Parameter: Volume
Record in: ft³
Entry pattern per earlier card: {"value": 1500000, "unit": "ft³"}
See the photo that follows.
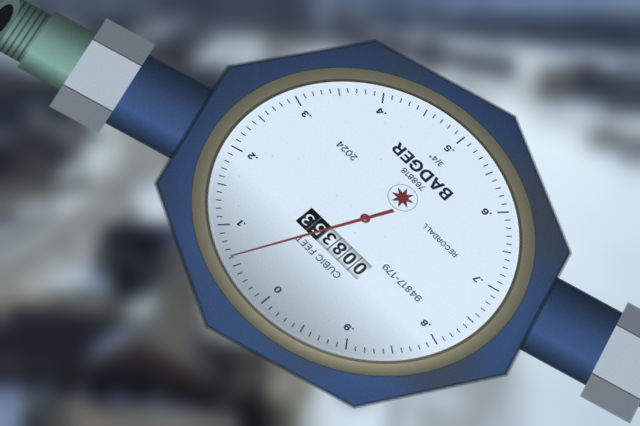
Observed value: {"value": 8353.06, "unit": "ft³"}
